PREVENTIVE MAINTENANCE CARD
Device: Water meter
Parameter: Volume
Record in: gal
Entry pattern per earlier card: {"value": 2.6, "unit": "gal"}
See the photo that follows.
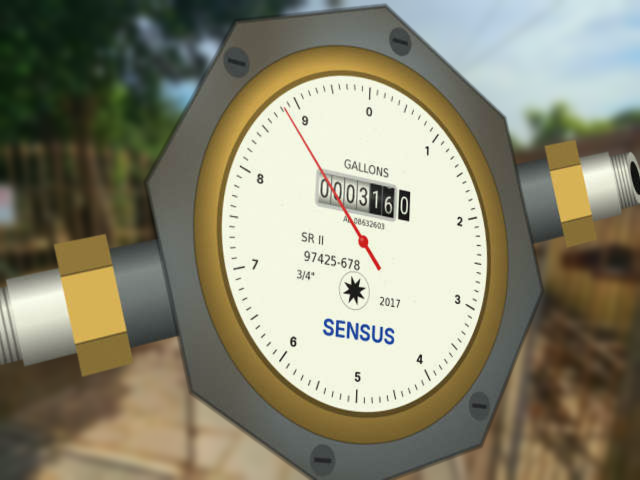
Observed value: {"value": 3158.8, "unit": "gal"}
